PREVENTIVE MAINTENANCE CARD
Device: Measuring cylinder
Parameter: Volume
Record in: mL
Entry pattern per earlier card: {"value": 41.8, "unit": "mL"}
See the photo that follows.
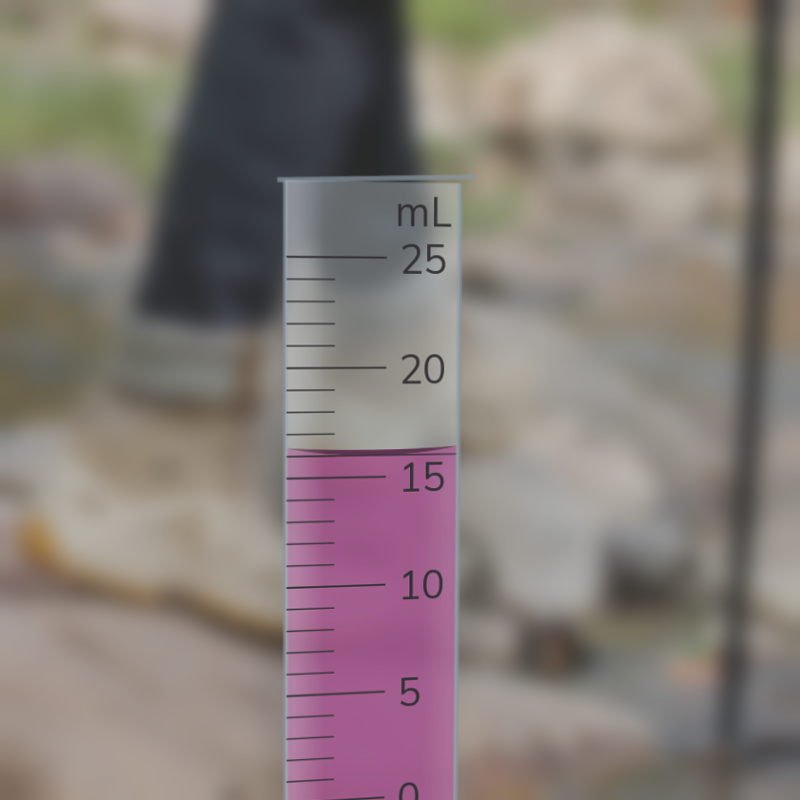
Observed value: {"value": 16, "unit": "mL"}
